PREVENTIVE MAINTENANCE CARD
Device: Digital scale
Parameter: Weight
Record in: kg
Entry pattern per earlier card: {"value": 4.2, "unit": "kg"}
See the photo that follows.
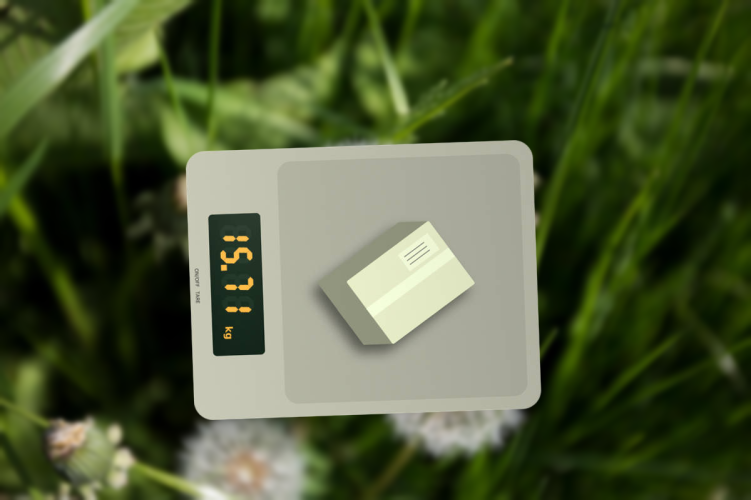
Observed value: {"value": 15.71, "unit": "kg"}
